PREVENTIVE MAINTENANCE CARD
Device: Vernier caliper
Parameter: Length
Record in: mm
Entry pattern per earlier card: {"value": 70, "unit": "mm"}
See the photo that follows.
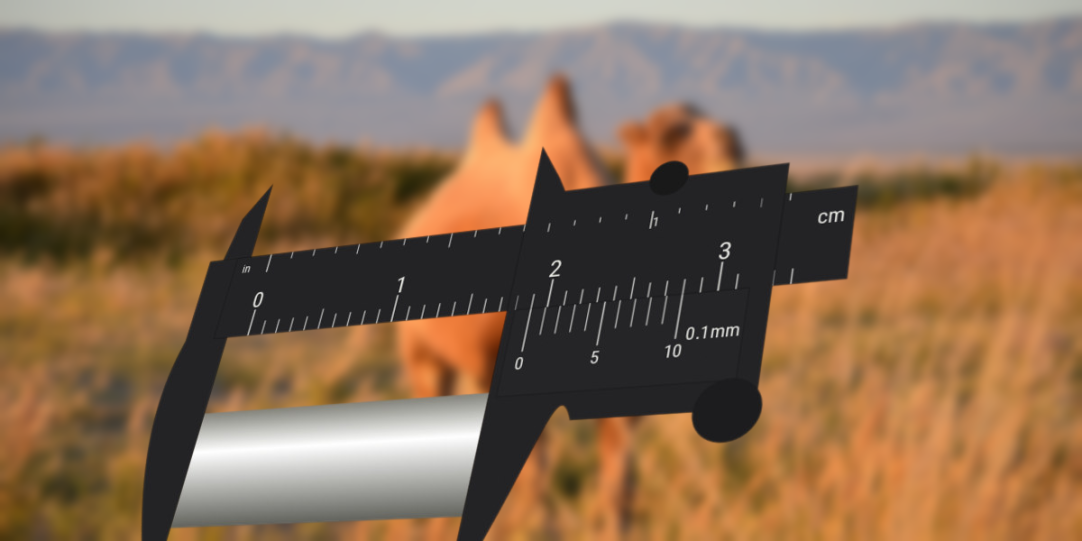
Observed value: {"value": 19.0, "unit": "mm"}
